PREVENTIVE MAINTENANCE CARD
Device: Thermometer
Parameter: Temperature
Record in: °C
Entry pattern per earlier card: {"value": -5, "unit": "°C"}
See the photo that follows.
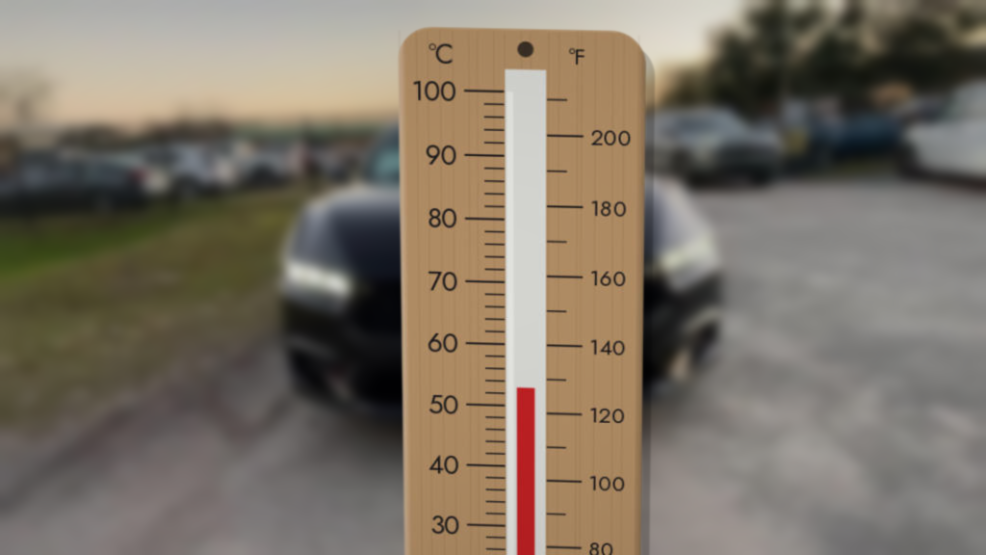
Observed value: {"value": 53, "unit": "°C"}
